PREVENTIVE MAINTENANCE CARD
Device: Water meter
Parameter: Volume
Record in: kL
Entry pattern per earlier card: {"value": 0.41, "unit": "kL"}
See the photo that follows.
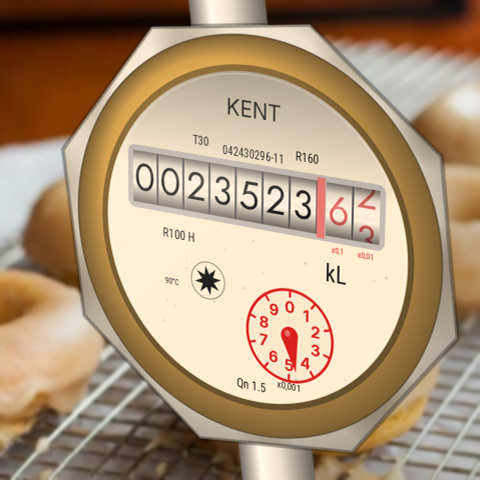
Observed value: {"value": 23523.624, "unit": "kL"}
